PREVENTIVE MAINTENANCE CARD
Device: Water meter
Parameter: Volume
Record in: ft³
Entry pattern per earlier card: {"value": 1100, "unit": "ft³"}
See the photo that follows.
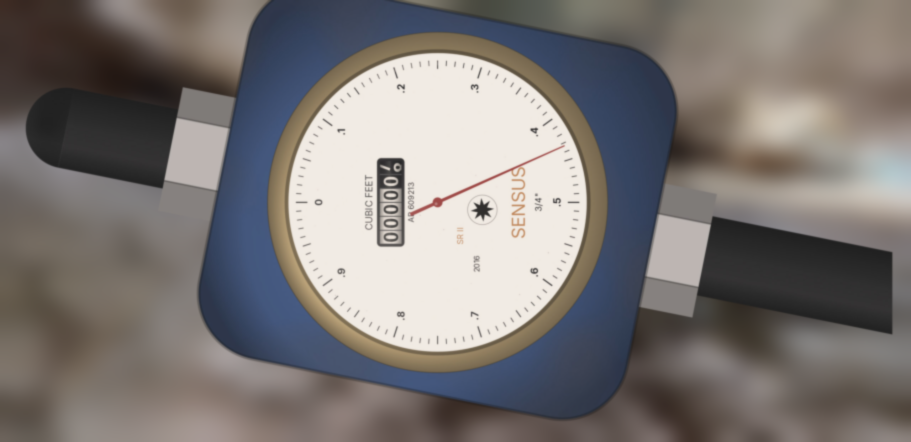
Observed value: {"value": 7.43, "unit": "ft³"}
